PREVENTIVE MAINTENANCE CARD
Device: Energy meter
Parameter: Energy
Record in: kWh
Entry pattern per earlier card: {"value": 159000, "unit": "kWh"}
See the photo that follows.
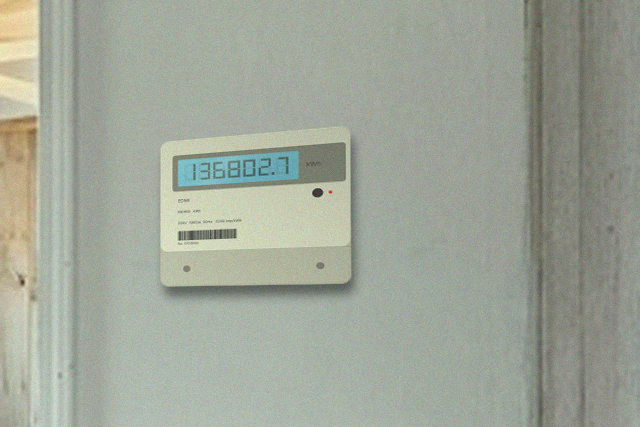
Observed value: {"value": 136802.7, "unit": "kWh"}
